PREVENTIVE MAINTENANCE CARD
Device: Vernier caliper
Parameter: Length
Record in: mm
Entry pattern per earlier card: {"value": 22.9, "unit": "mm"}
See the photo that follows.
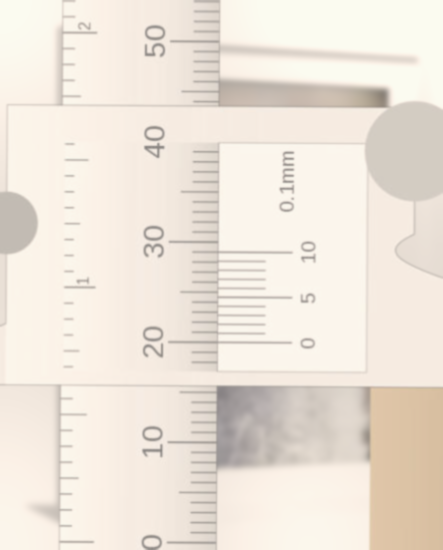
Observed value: {"value": 20.0, "unit": "mm"}
